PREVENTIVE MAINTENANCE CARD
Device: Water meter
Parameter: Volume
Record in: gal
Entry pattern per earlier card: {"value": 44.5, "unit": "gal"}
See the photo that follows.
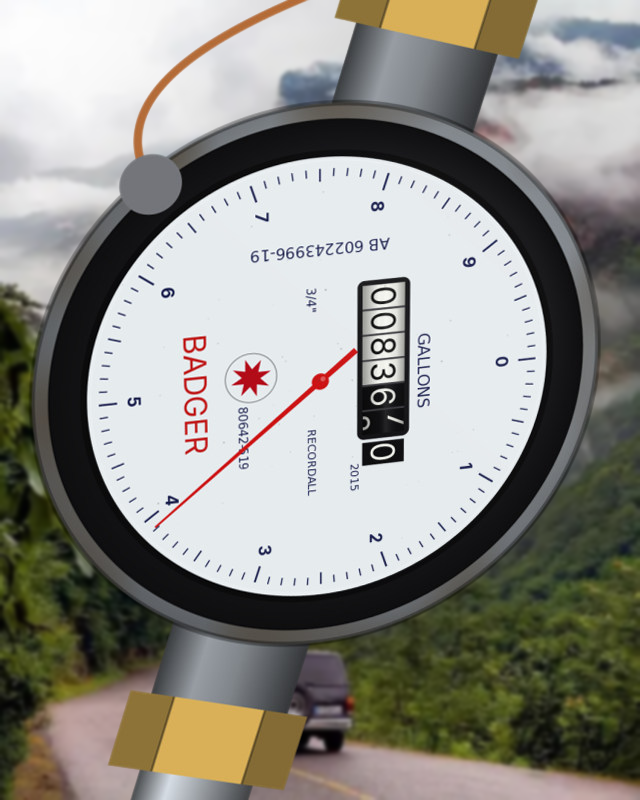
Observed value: {"value": 83673.9, "unit": "gal"}
